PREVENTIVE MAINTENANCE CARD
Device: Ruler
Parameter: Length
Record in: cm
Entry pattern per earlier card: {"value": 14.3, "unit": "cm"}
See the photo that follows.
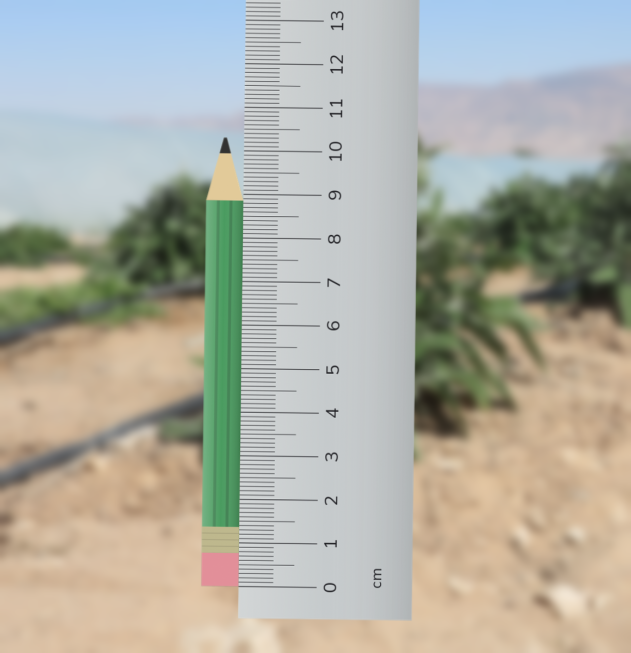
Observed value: {"value": 10.3, "unit": "cm"}
